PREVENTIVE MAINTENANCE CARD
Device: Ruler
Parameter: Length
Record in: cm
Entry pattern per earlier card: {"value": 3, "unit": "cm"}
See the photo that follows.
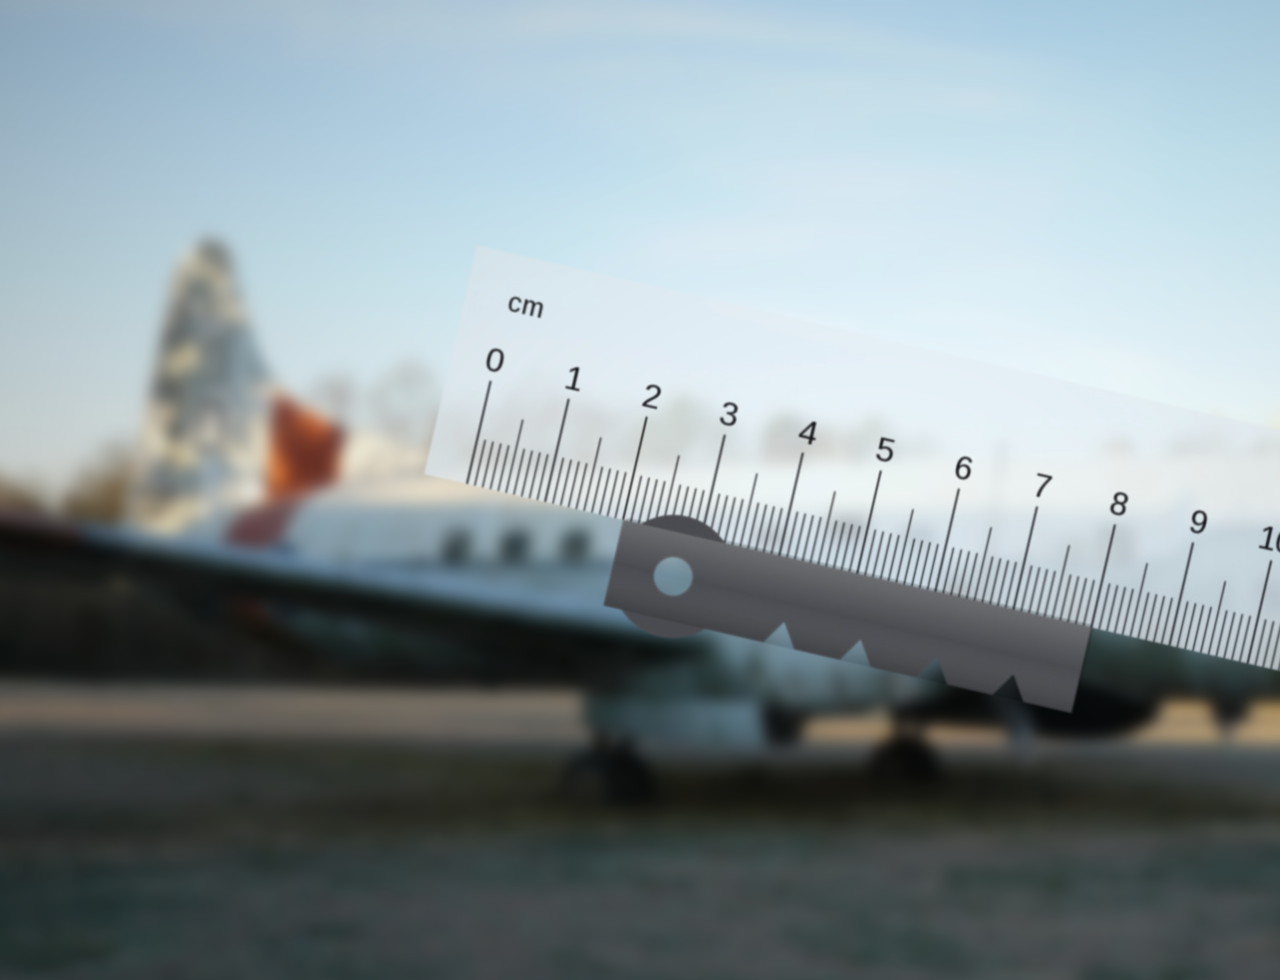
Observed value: {"value": 6, "unit": "cm"}
